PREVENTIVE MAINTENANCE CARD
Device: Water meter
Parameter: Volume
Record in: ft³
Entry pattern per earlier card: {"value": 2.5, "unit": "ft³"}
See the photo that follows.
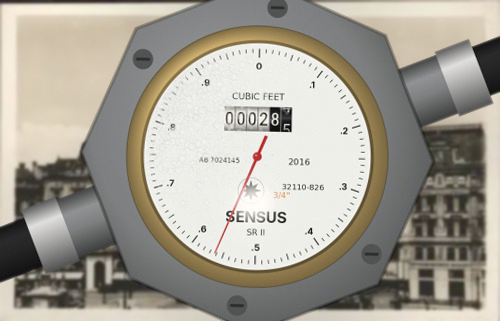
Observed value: {"value": 284.56, "unit": "ft³"}
